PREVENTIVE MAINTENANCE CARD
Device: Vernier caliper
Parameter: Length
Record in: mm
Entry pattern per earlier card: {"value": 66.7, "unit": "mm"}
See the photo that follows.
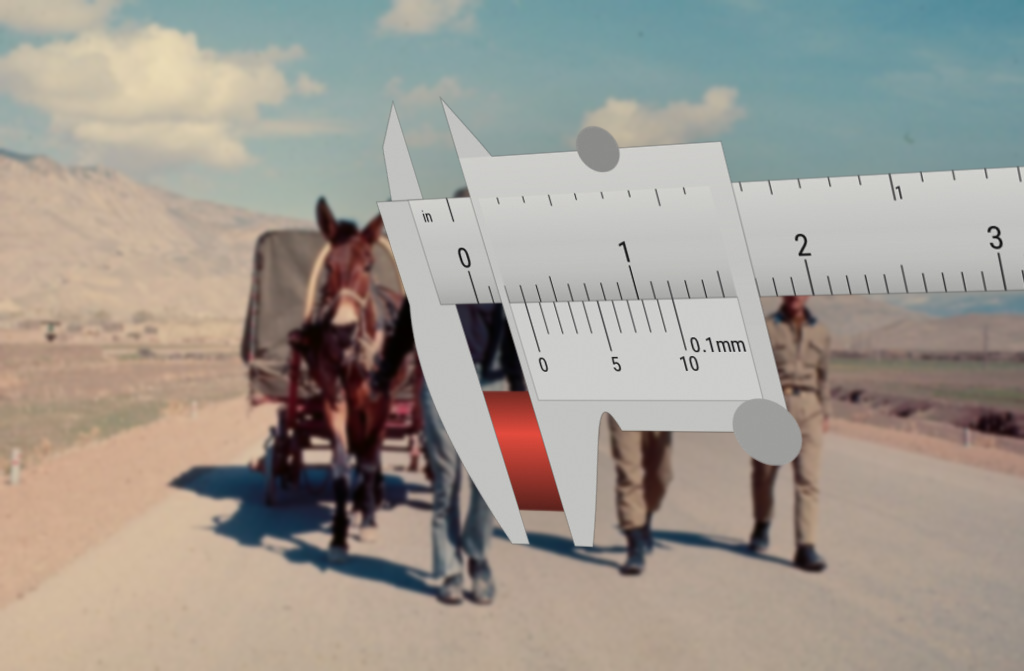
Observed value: {"value": 3.0, "unit": "mm"}
